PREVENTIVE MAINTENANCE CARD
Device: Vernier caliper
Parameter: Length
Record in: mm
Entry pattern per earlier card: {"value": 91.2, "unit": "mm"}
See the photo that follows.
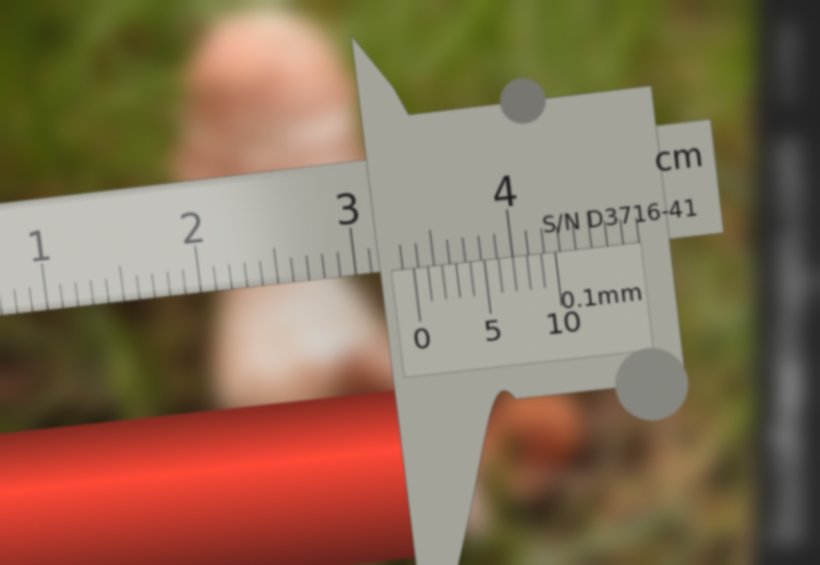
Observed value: {"value": 33.7, "unit": "mm"}
